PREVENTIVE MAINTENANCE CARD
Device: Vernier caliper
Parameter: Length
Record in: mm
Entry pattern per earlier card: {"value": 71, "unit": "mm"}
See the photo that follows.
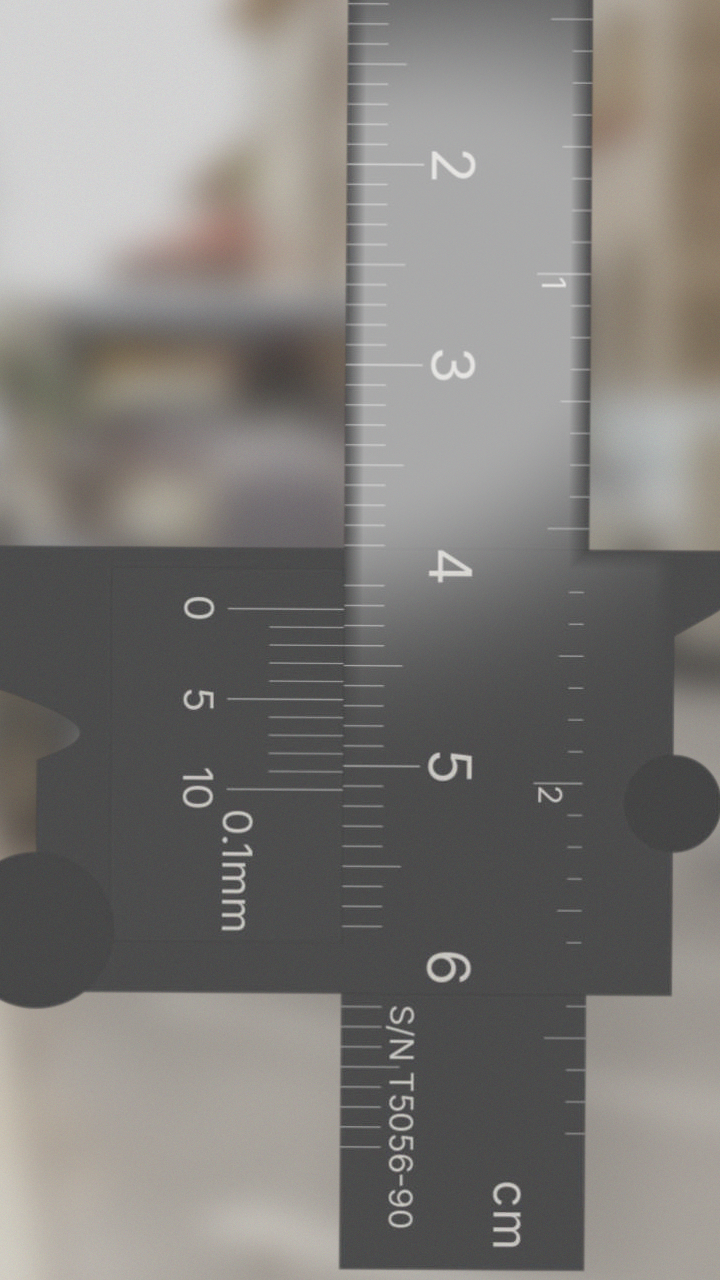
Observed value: {"value": 42.2, "unit": "mm"}
